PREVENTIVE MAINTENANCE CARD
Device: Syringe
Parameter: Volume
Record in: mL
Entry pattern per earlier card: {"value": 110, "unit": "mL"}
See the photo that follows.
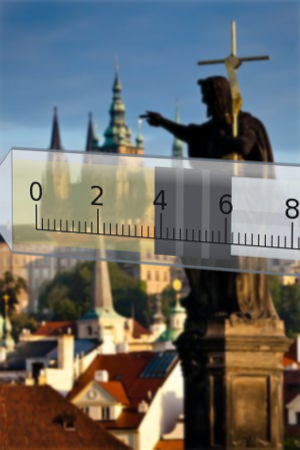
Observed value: {"value": 3.8, "unit": "mL"}
